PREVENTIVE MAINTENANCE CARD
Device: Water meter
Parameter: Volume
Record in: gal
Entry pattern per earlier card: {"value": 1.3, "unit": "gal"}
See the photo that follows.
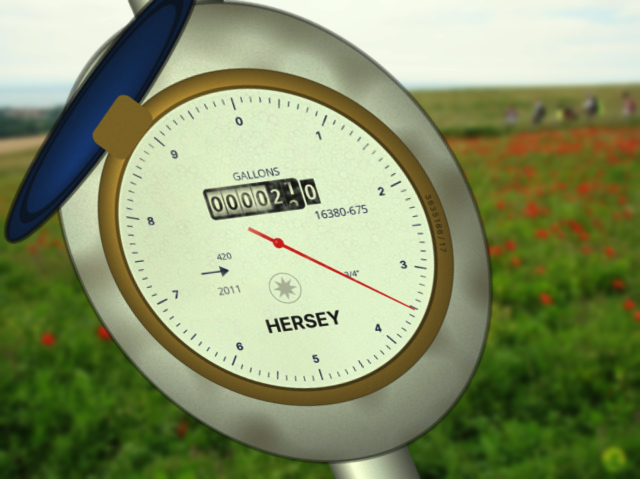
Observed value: {"value": 213.5, "unit": "gal"}
